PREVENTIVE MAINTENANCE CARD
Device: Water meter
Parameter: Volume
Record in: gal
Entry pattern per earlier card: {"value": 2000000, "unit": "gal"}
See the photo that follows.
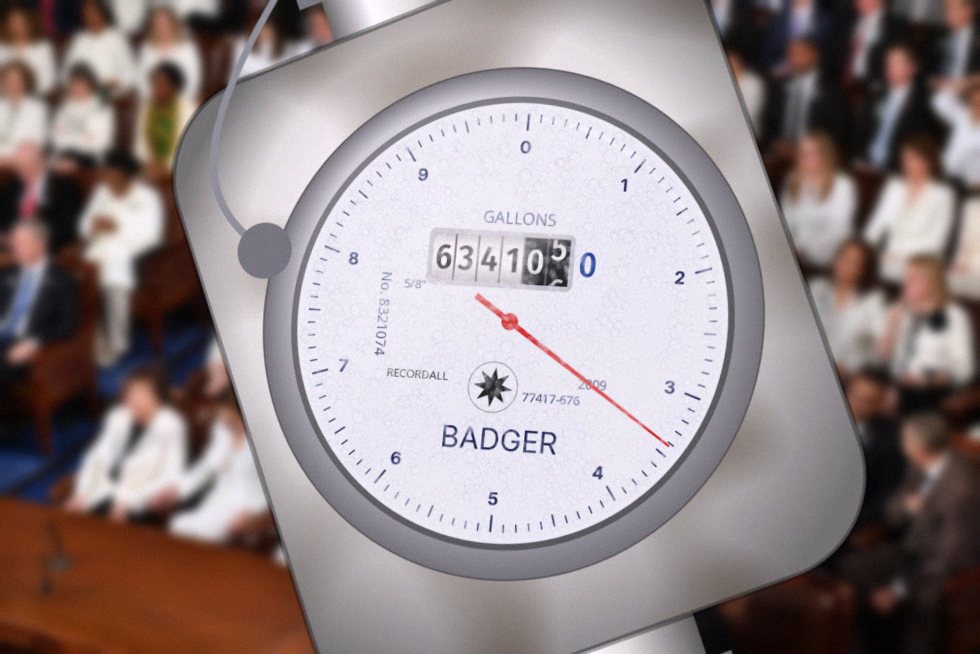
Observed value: {"value": 6341053.4, "unit": "gal"}
